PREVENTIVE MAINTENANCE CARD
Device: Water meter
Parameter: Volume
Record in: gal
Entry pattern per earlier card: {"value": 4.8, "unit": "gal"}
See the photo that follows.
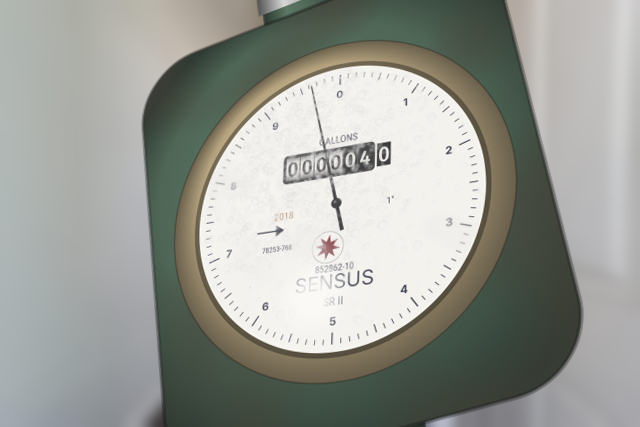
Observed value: {"value": 39.6, "unit": "gal"}
